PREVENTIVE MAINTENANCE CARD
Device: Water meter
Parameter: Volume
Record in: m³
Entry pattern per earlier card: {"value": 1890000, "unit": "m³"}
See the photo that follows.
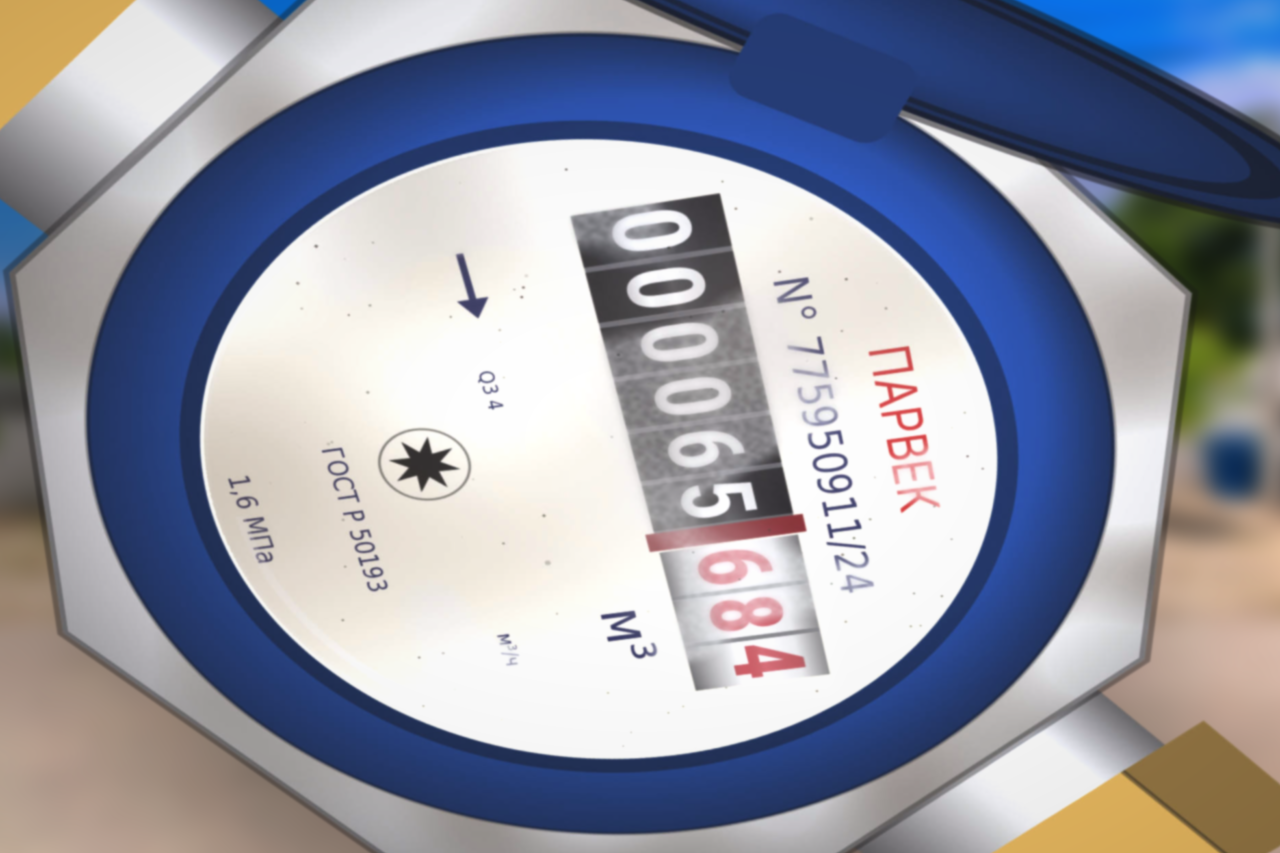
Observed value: {"value": 65.684, "unit": "m³"}
